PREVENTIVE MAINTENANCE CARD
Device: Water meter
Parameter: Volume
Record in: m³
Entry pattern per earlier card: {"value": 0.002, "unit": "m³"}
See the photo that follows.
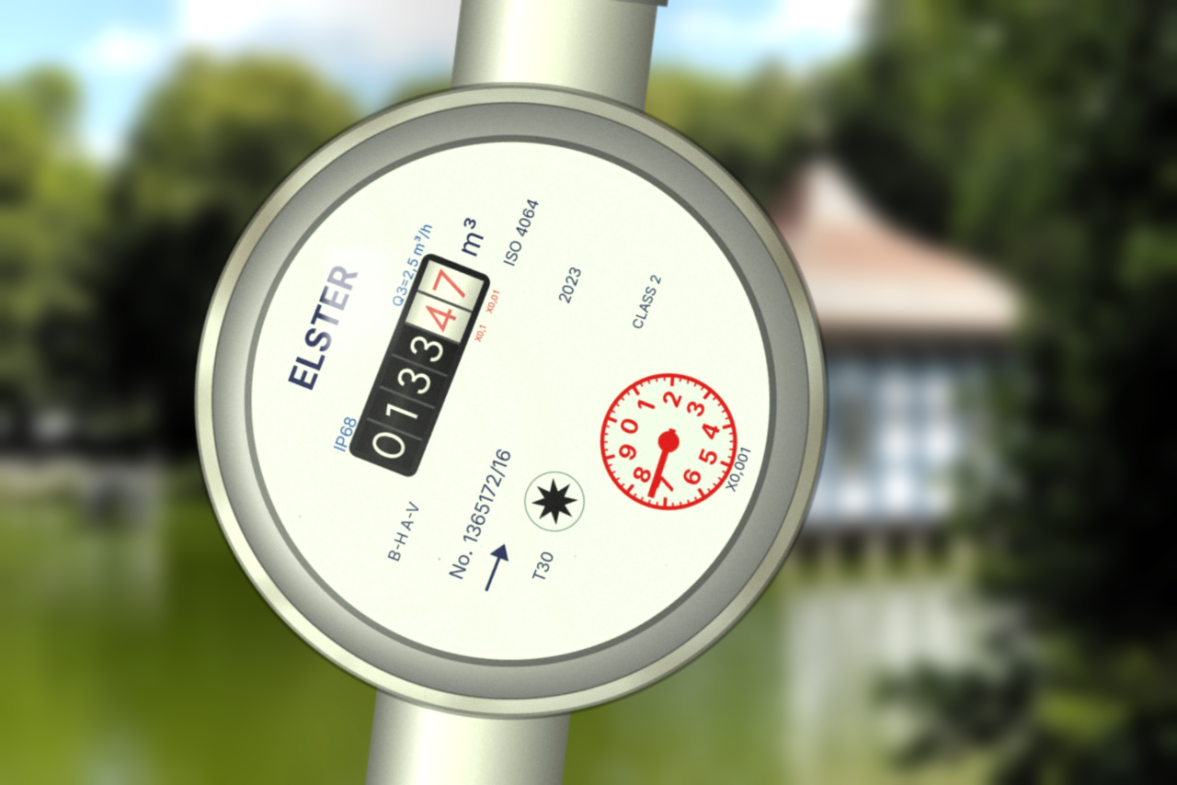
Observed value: {"value": 133.477, "unit": "m³"}
